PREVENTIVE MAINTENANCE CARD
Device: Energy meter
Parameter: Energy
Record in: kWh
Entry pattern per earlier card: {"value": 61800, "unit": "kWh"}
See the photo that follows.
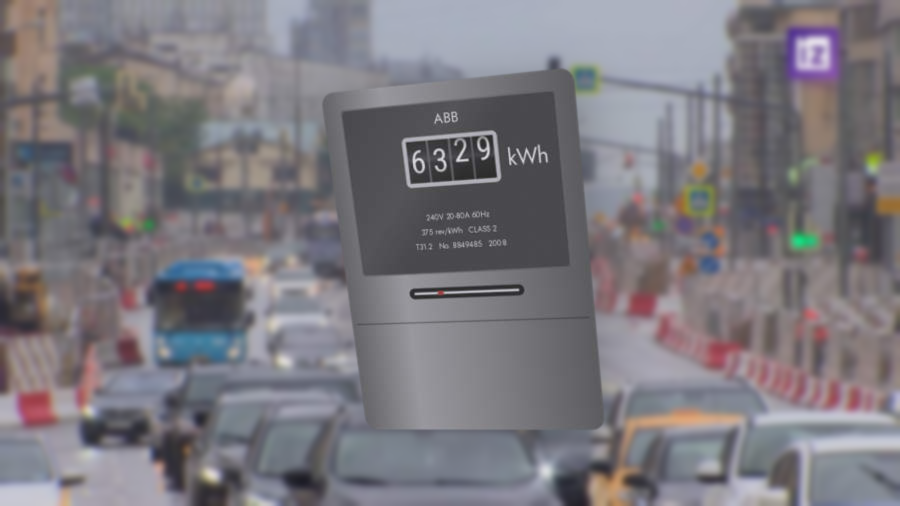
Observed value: {"value": 6329, "unit": "kWh"}
